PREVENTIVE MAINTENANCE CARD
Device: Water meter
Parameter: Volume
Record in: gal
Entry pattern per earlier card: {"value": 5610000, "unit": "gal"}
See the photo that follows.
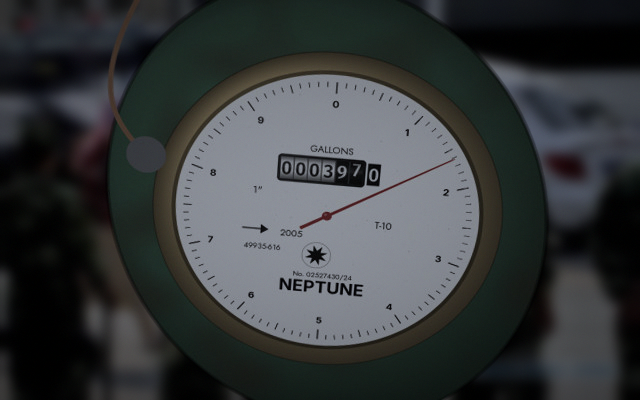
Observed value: {"value": 3971.6, "unit": "gal"}
